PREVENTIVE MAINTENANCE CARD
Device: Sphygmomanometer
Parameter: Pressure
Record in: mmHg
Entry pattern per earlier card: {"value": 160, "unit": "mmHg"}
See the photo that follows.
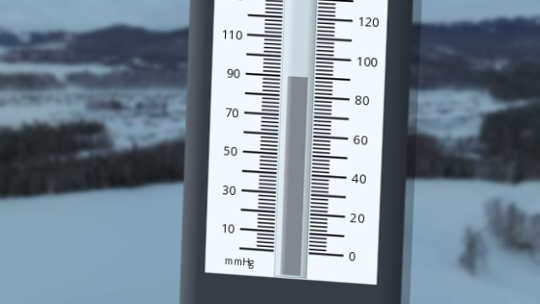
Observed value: {"value": 90, "unit": "mmHg"}
